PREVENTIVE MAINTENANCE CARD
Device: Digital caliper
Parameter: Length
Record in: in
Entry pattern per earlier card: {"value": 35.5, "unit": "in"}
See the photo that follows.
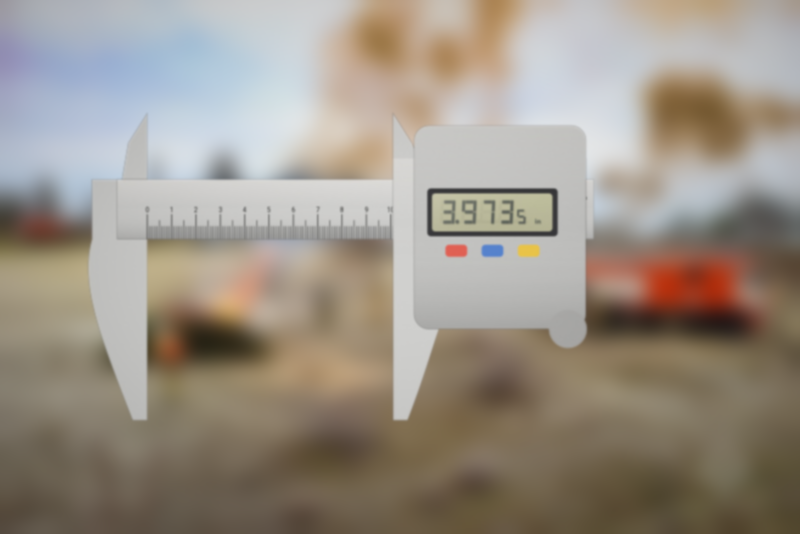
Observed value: {"value": 3.9735, "unit": "in"}
